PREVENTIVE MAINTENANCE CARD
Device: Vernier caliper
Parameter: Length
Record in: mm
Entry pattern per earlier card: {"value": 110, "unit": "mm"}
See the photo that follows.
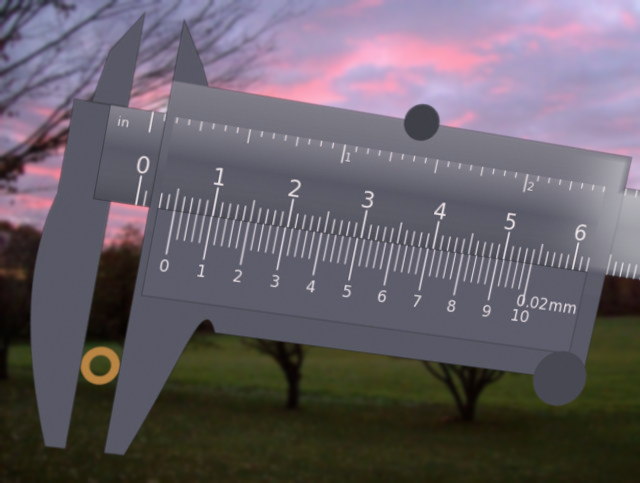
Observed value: {"value": 5.0, "unit": "mm"}
